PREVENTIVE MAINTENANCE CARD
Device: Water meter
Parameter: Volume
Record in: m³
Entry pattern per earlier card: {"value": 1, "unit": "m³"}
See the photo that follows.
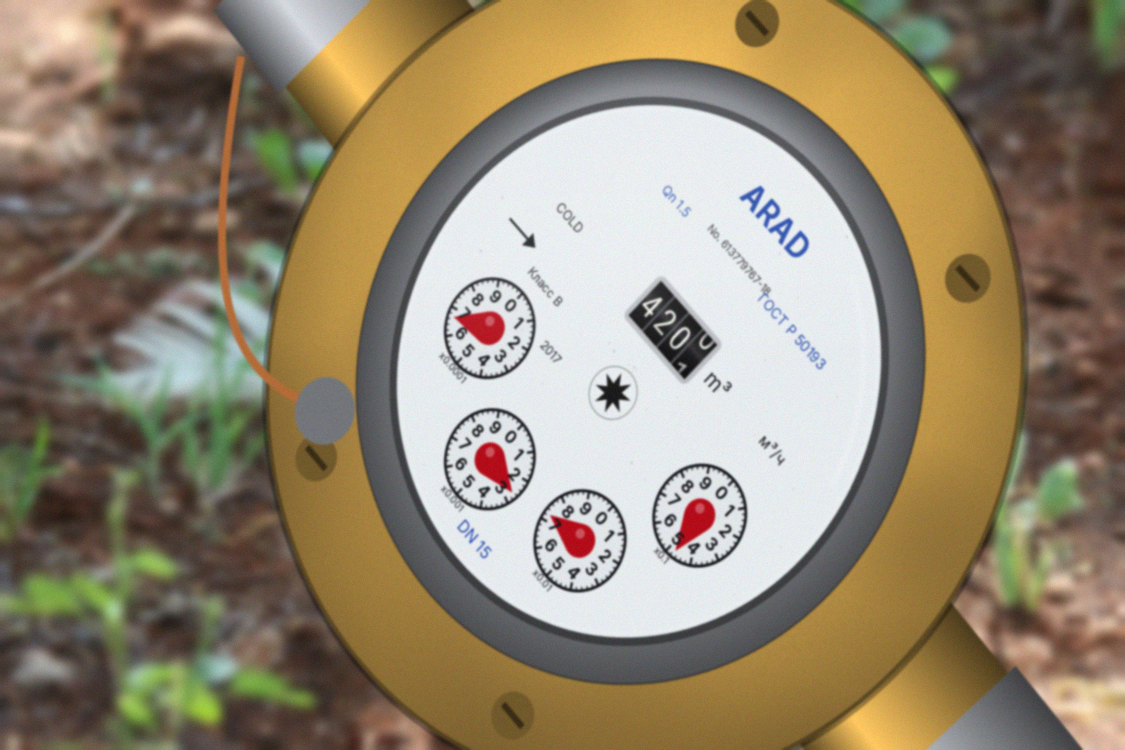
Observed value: {"value": 4200.4726, "unit": "m³"}
